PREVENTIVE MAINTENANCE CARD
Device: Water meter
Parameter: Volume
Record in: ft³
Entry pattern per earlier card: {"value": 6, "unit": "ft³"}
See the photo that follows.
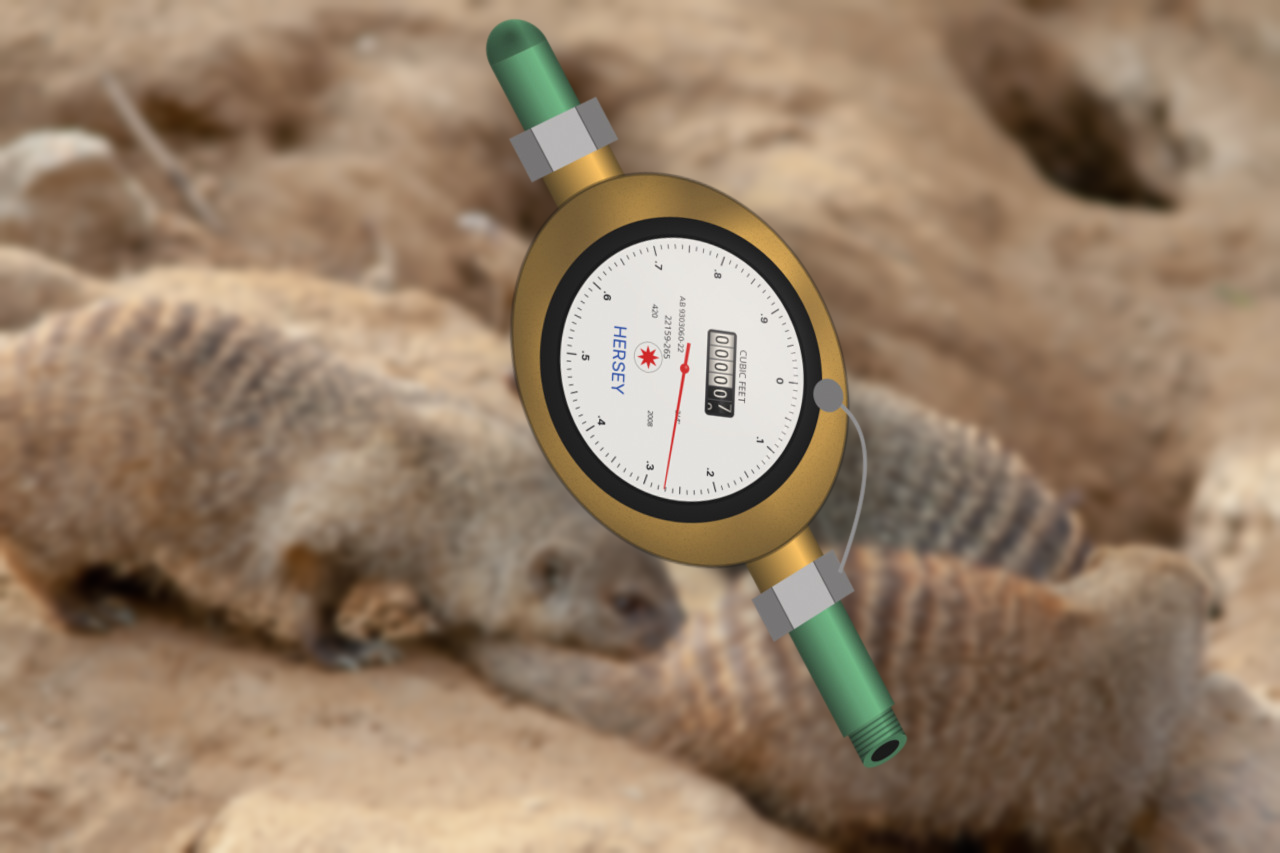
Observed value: {"value": 7.27, "unit": "ft³"}
